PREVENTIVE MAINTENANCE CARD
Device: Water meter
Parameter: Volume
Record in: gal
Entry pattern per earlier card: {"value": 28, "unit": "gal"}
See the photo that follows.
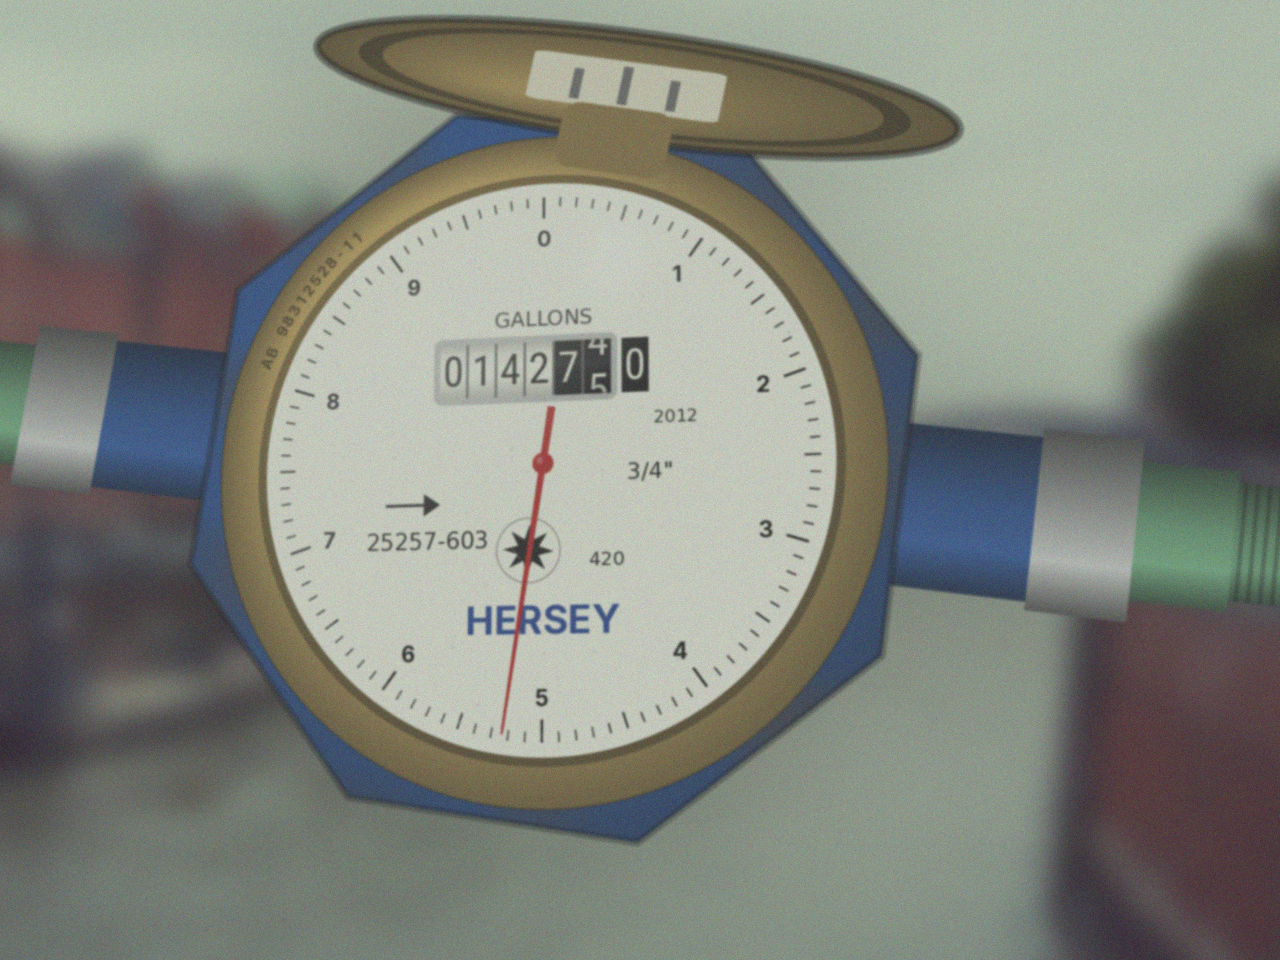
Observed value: {"value": 142745.2, "unit": "gal"}
